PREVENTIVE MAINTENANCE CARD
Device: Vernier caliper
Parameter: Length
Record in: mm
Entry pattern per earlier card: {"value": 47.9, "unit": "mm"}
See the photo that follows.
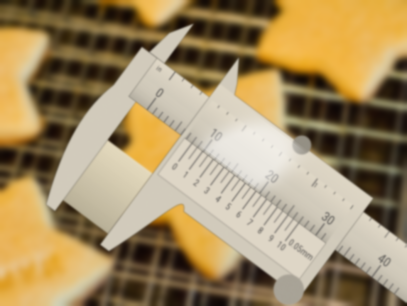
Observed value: {"value": 8.0, "unit": "mm"}
